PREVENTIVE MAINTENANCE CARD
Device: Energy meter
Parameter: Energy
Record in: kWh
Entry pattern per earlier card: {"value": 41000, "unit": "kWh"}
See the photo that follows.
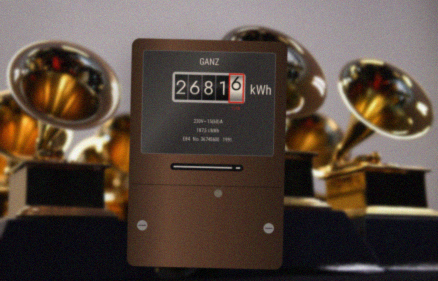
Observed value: {"value": 2681.6, "unit": "kWh"}
